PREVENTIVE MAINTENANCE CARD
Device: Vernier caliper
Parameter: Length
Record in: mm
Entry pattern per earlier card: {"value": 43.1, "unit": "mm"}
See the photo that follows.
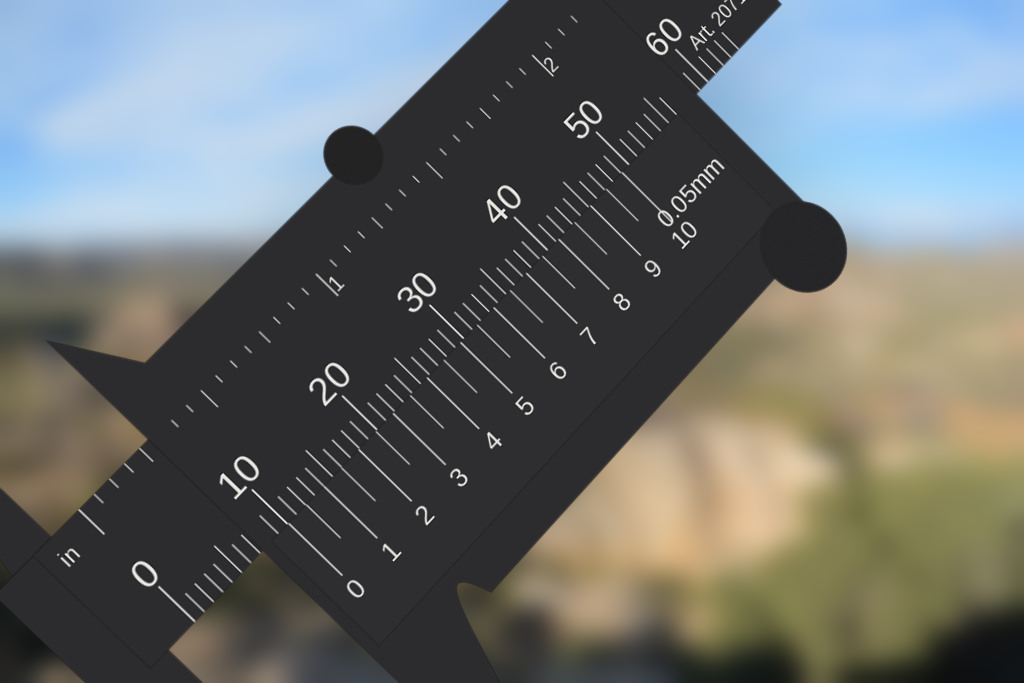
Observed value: {"value": 10.1, "unit": "mm"}
